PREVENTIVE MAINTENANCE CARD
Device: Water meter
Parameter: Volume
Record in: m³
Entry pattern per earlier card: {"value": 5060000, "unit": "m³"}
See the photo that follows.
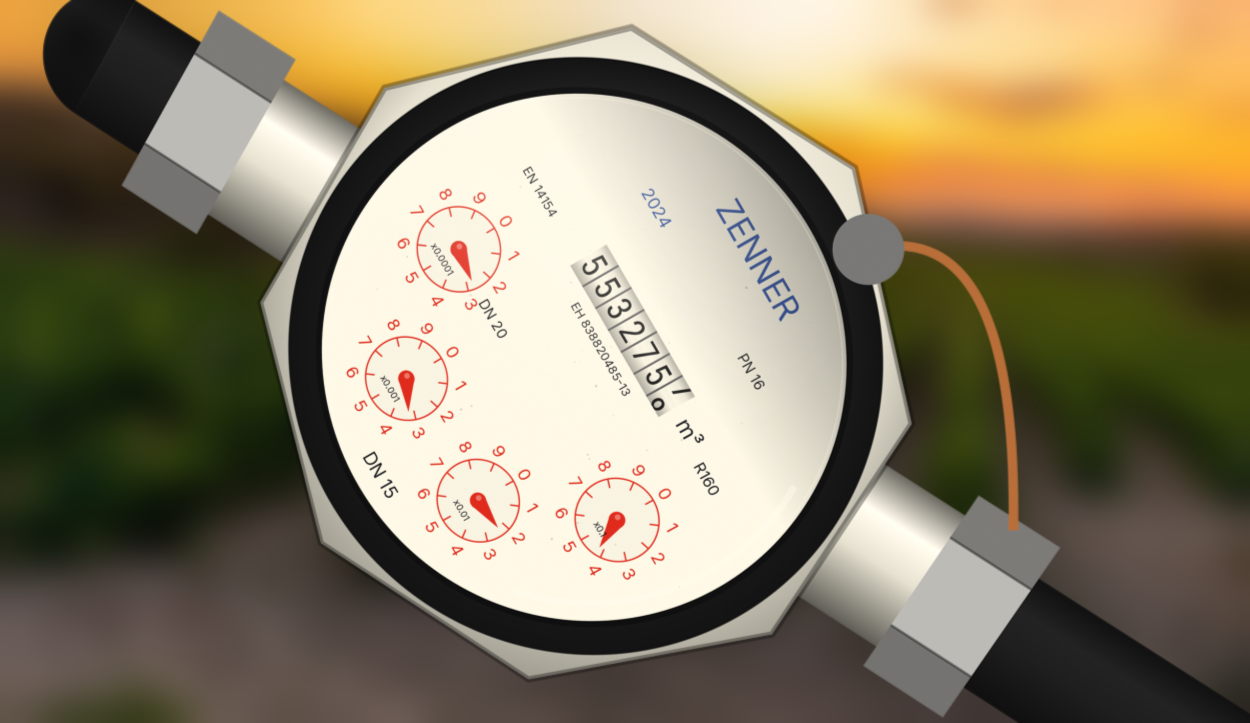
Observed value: {"value": 5532757.4232, "unit": "m³"}
